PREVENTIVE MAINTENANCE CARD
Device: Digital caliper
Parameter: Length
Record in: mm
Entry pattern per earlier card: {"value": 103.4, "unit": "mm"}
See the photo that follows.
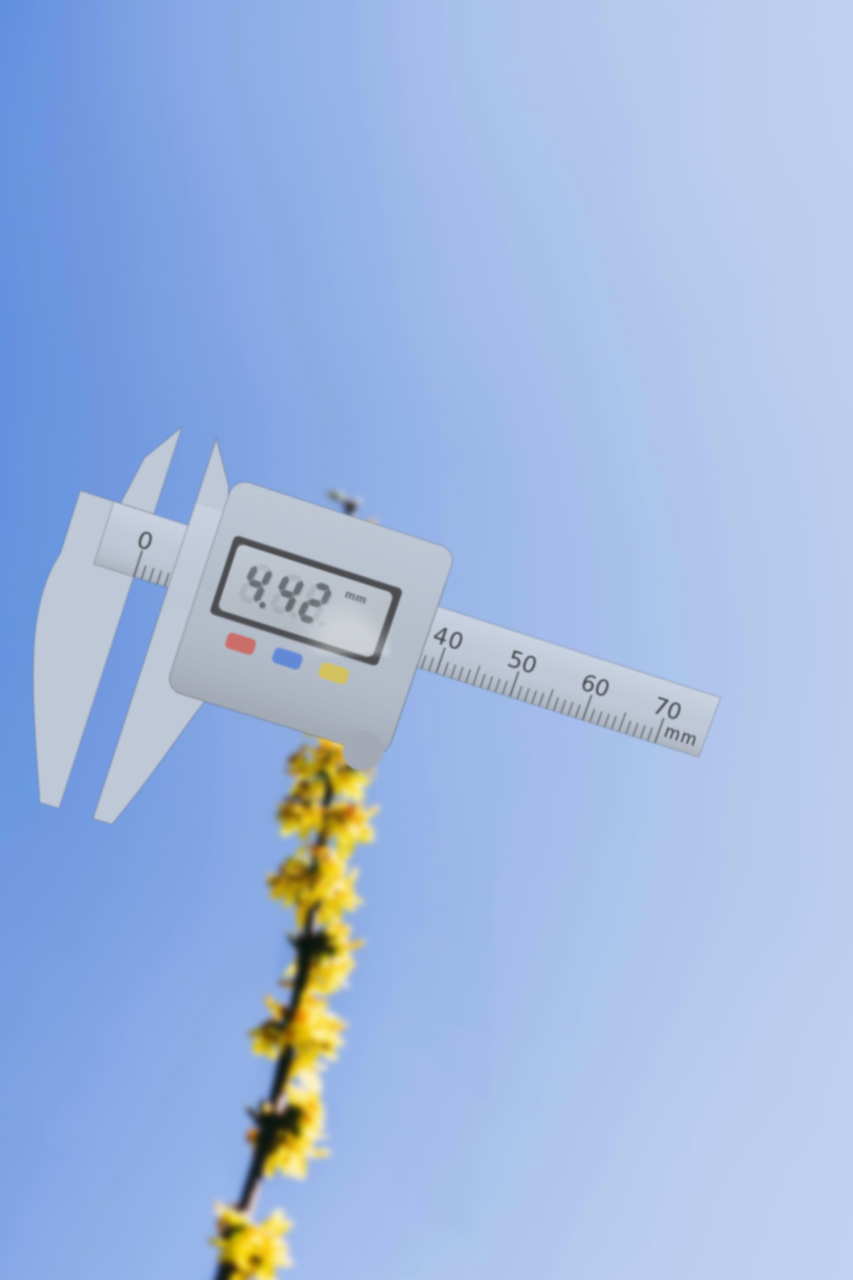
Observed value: {"value": 4.42, "unit": "mm"}
